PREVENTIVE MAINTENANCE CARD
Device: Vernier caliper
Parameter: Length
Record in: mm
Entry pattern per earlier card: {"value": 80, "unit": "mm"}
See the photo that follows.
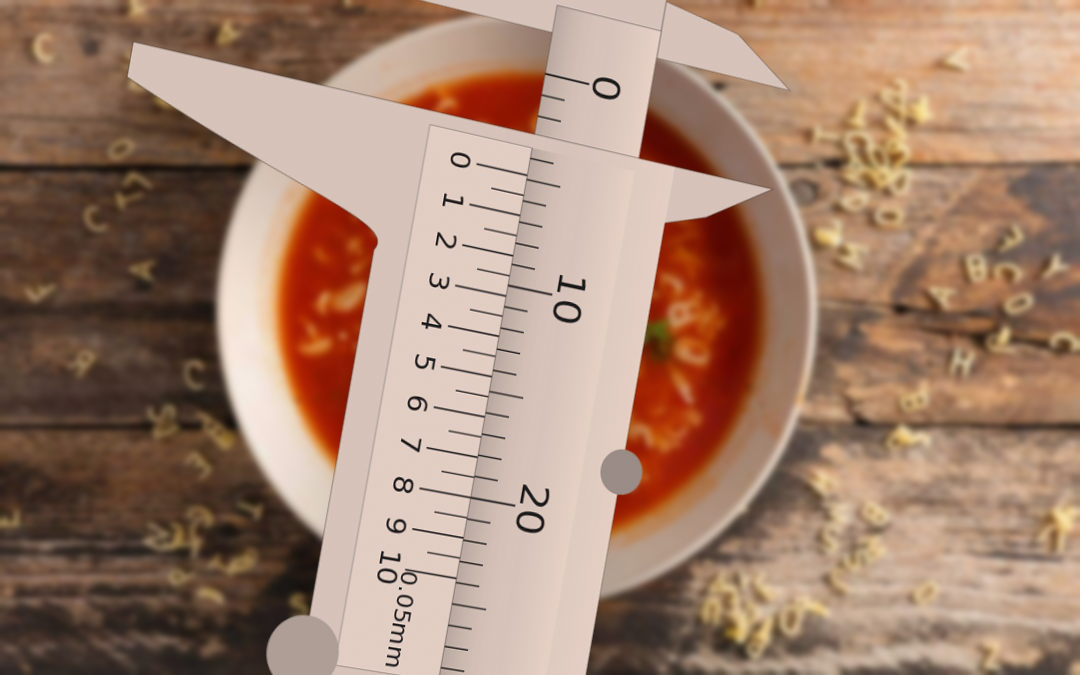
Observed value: {"value": 4.8, "unit": "mm"}
